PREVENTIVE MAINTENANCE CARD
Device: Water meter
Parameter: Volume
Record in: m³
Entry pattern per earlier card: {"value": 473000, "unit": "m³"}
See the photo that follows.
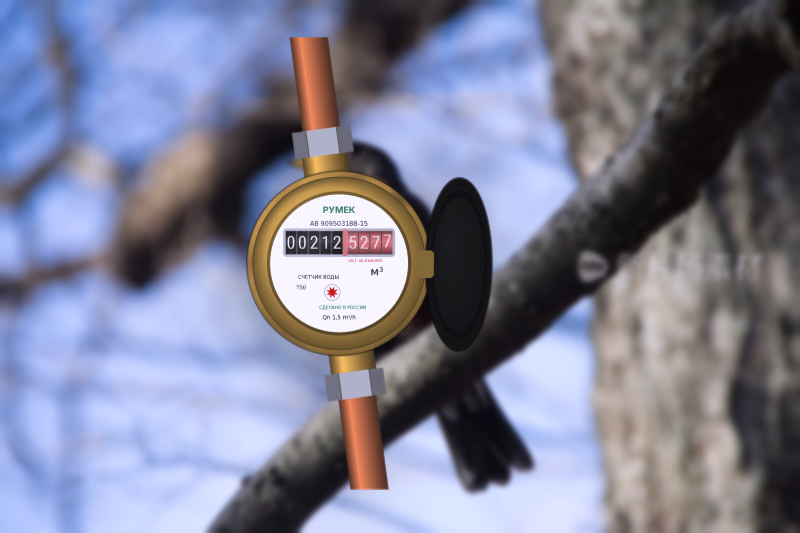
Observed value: {"value": 212.5277, "unit": "m³"}
